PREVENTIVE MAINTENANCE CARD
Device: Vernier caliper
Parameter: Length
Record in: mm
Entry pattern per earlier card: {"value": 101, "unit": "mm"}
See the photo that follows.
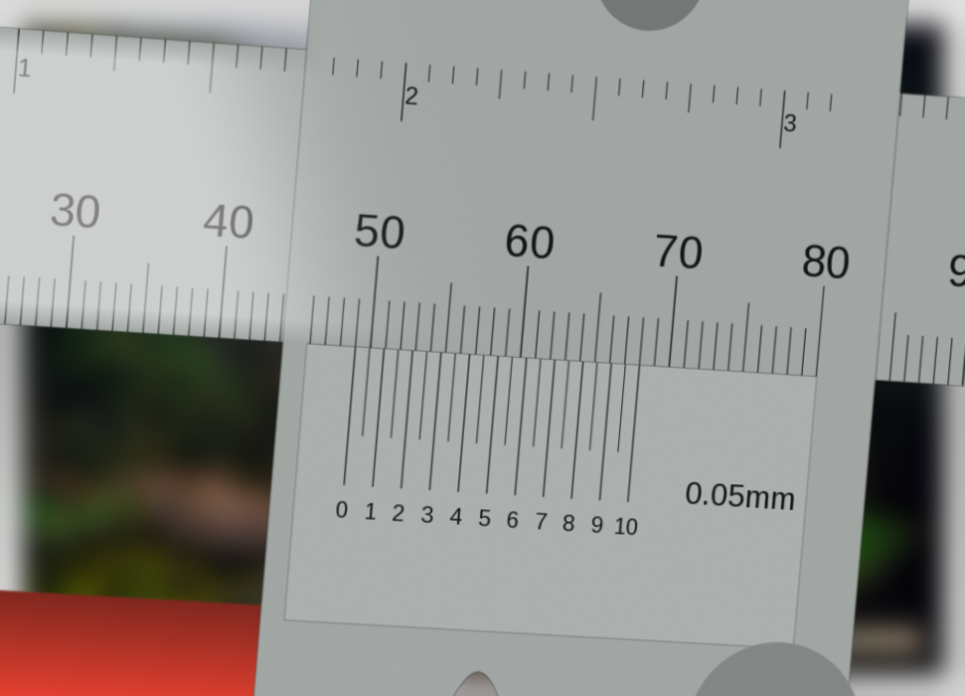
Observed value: {"value": 49.0, "unit": "mm"}
